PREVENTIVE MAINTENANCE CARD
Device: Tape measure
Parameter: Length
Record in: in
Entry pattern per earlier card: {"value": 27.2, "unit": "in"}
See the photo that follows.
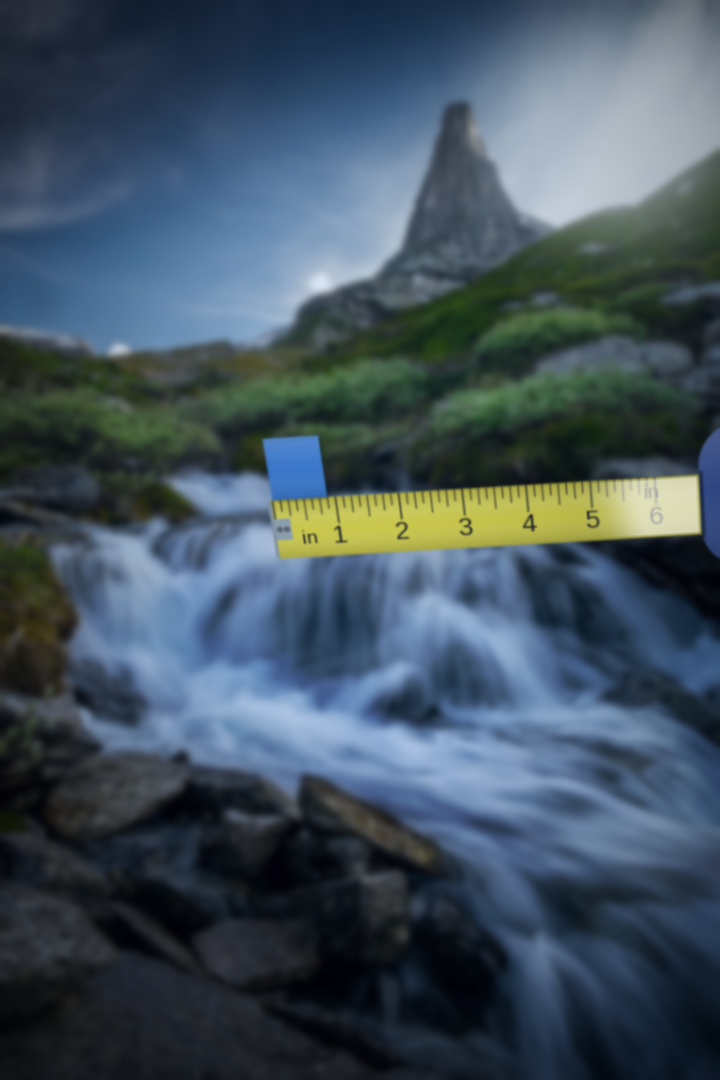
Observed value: {"value": 0.875, "unit": "in"}
